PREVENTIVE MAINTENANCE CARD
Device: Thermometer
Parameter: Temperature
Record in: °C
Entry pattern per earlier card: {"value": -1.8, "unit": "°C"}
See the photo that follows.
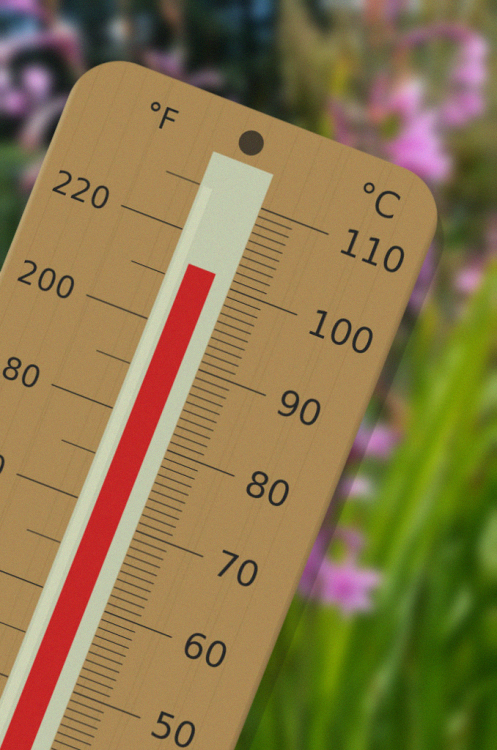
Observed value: {"value": 101, "unit": "°C"}
